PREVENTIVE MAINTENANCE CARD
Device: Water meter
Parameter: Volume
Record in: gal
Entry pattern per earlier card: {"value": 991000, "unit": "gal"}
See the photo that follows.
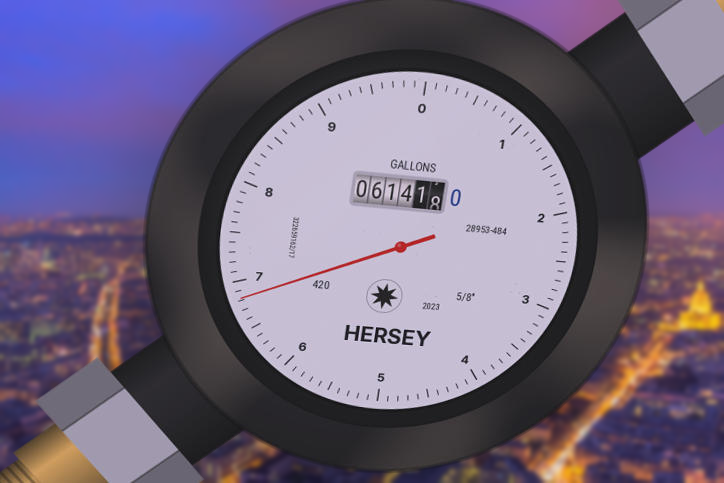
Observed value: {"value": 614176.8, "unit": "gal"}
